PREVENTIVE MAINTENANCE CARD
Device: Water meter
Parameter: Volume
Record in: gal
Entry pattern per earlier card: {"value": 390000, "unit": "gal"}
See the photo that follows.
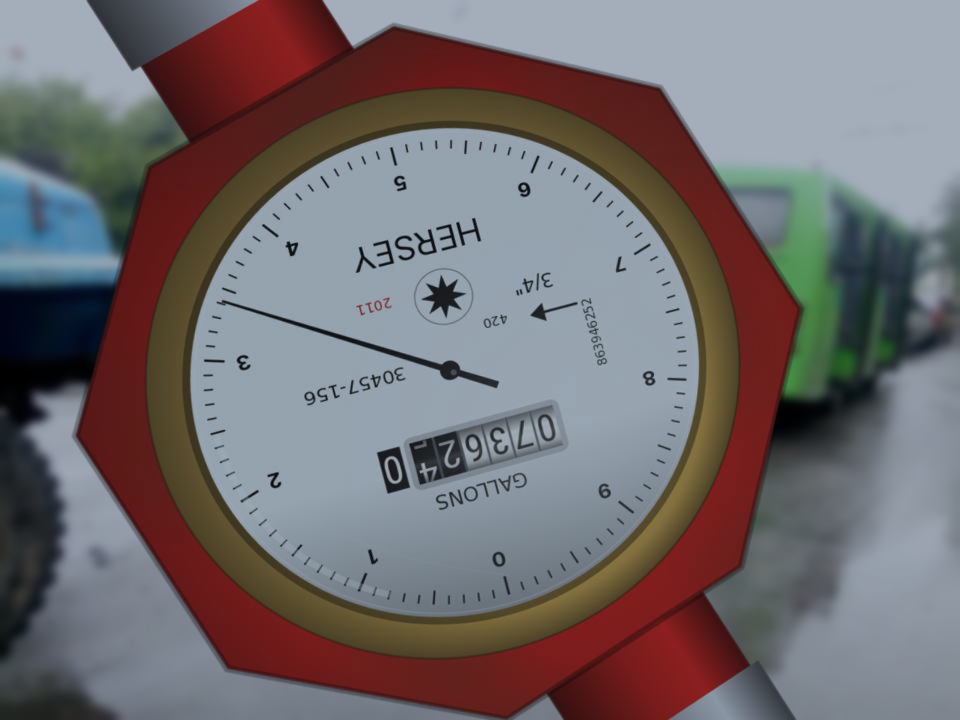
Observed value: {"value": 736243.4, "unit": "gal"}
